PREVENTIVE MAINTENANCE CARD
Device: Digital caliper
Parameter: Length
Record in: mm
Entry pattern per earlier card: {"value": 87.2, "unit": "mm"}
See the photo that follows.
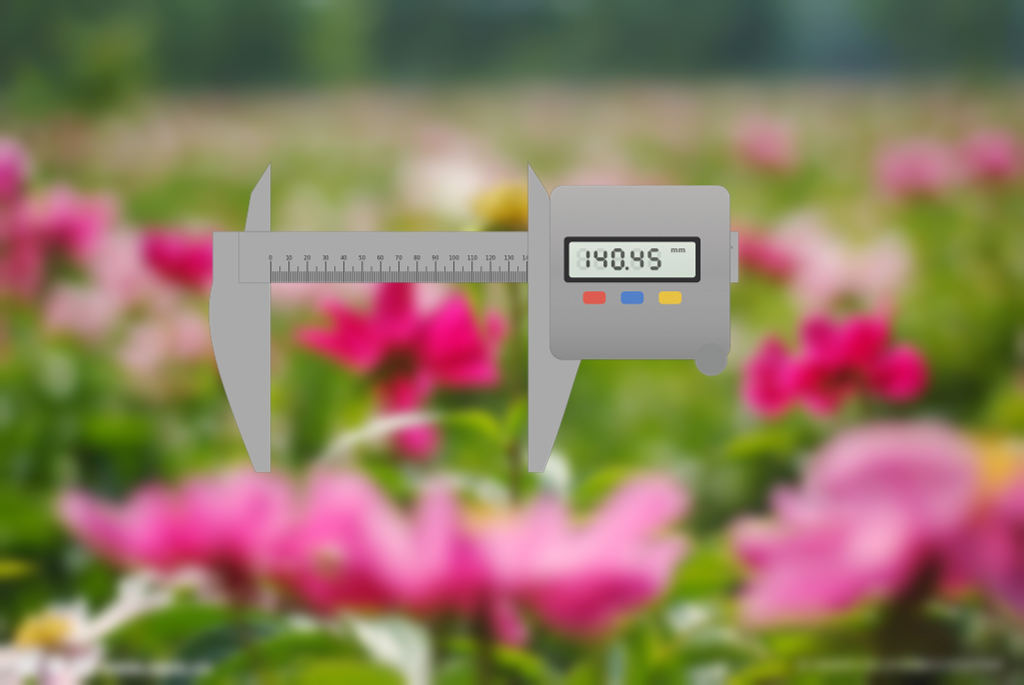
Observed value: {"value": 140.45, "unit": "mm"}
